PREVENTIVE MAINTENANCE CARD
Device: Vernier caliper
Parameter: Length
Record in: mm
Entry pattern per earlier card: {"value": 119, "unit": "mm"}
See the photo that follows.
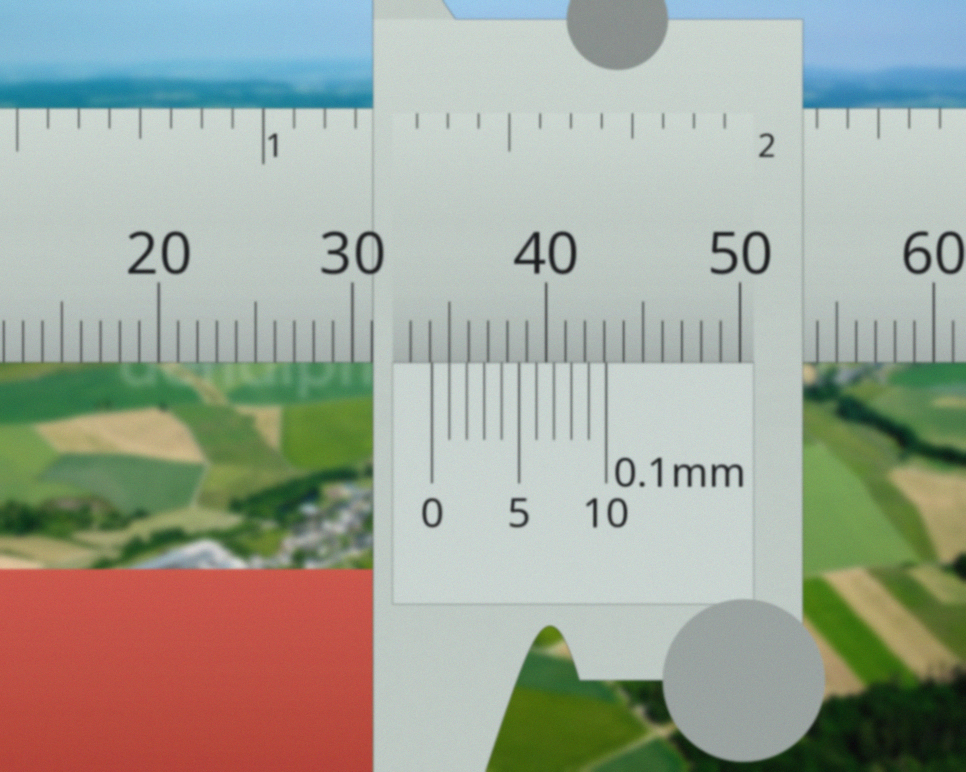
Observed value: {"value": 34.1, "unit": "mm"}
